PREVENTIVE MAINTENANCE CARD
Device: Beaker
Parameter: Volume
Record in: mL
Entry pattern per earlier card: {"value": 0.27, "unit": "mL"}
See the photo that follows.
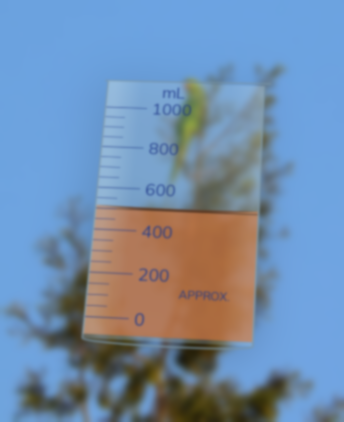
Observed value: {"value": 500, "unit": "mL"}
